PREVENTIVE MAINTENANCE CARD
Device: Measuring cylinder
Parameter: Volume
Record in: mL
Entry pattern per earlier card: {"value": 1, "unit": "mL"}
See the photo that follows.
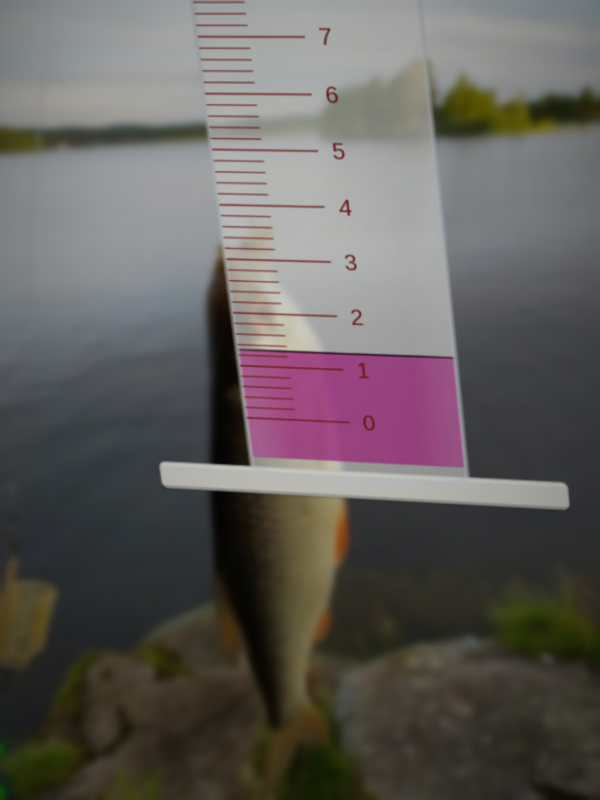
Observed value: {"value": 1.3, "unit": "mL"}
